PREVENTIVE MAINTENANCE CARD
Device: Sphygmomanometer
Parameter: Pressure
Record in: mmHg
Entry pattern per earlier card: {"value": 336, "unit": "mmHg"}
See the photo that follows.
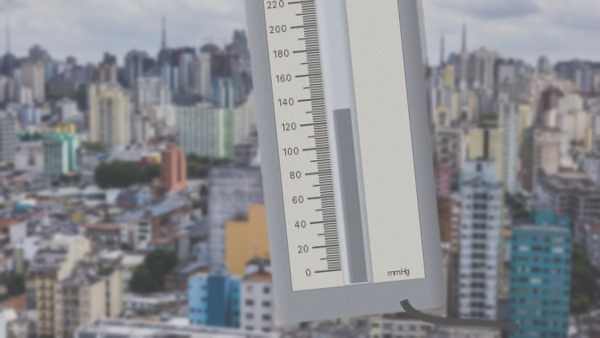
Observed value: {"value": 130, "unit": "mmHg"}
